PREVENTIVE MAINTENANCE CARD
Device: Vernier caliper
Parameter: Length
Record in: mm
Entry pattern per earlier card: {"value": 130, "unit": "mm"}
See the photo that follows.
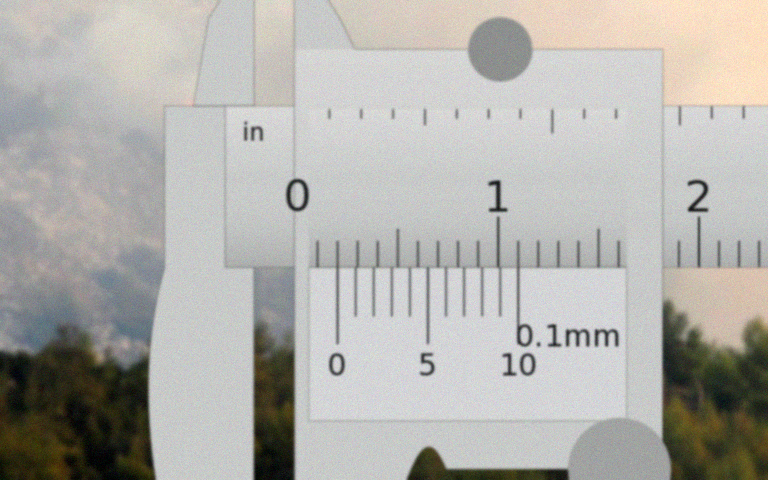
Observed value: {"value": 2.0, "unit": "mm"}
